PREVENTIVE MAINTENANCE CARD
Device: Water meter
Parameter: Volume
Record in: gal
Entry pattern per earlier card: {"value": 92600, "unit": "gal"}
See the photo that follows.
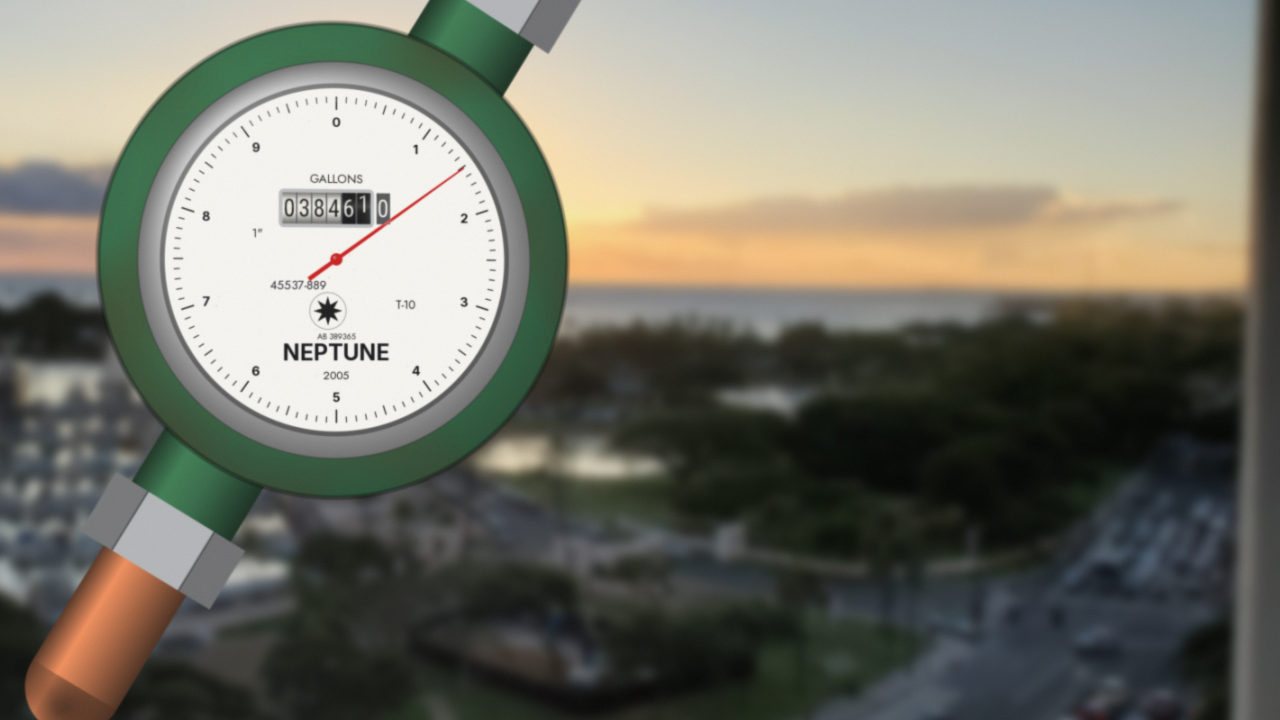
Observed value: {"value": 384611.5, "unit": "gal"}
